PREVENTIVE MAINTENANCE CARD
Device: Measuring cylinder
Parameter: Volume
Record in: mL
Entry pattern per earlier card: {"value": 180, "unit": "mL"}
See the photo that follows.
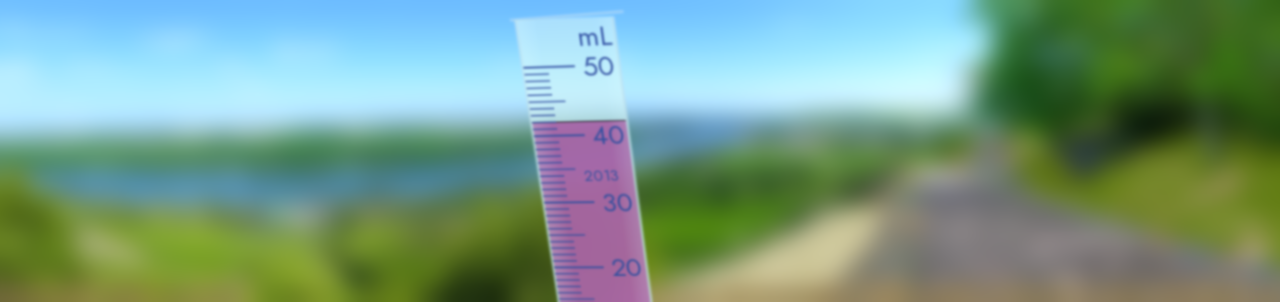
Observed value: {"value": 42, "unit": "mL"}
